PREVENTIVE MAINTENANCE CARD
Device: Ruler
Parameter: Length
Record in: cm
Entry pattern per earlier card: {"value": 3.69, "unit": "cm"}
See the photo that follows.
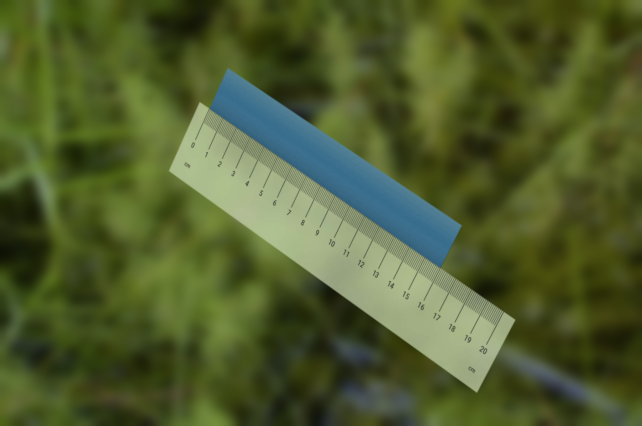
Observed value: {"value": 16, "unit": "cm"}
